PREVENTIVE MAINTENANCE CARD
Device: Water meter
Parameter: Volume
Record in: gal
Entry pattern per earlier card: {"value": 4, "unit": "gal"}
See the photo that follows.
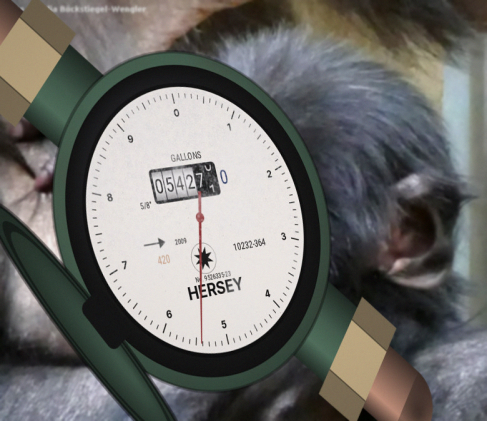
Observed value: {"value": 542705.4, "unit": "gal"}
